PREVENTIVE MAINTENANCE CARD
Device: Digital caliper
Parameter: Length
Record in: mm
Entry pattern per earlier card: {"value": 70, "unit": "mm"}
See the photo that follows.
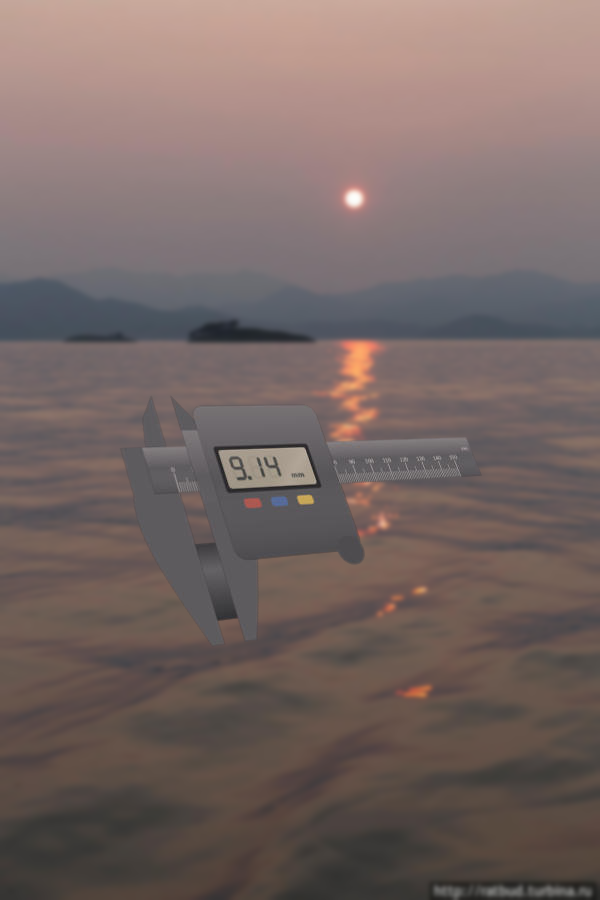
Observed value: {"value": 9.14, "unit": "mm"}
